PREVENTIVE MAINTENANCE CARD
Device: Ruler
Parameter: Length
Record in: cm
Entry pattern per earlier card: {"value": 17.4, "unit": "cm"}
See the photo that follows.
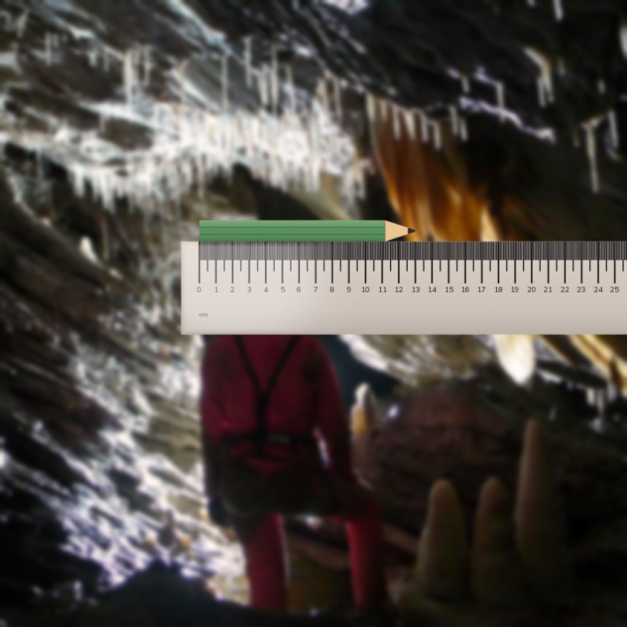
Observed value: {"value": 13, "unit": "cm"}
